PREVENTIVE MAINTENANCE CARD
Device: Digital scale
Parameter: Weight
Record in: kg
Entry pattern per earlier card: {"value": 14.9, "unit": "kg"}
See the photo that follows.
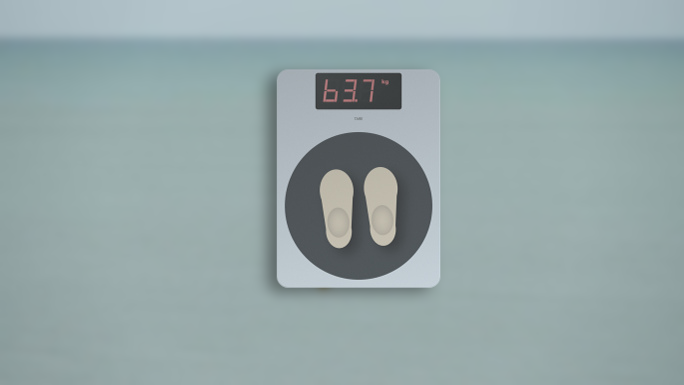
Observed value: {"value": 63.7, "unit": "kg"}
